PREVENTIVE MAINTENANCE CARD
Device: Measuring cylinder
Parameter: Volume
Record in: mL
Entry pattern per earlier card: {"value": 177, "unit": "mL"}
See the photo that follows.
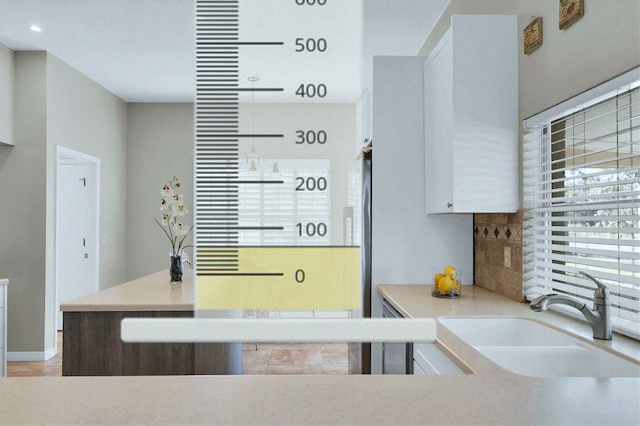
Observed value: {"value": 60, "unit": "mL"}
